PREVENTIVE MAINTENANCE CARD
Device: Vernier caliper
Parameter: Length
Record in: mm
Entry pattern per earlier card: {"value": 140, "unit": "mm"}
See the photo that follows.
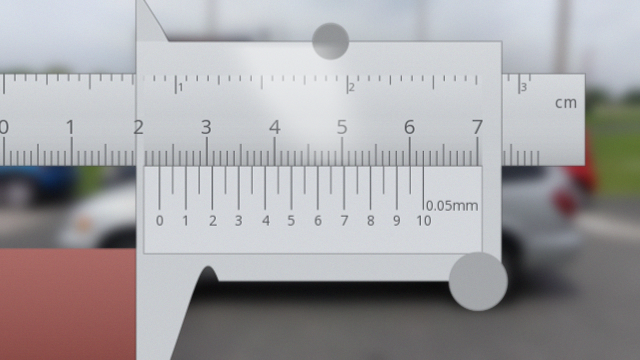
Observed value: {"value": 23.0, "unit": "mm"}
